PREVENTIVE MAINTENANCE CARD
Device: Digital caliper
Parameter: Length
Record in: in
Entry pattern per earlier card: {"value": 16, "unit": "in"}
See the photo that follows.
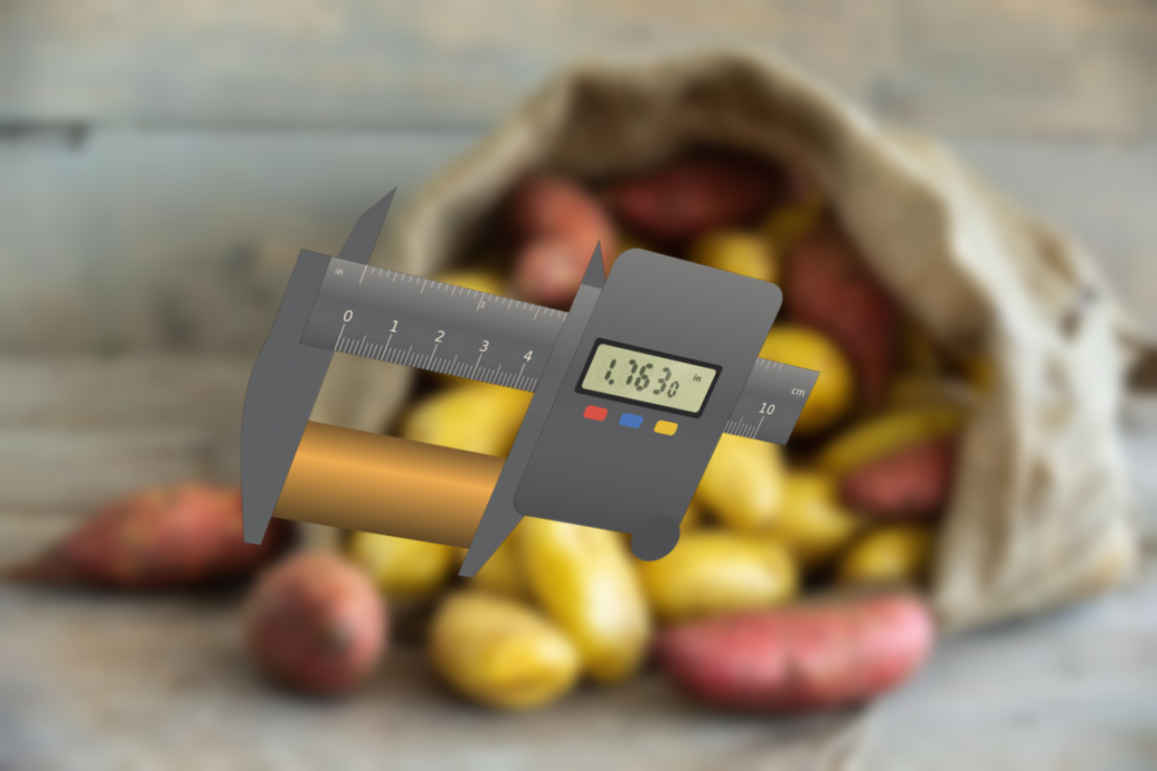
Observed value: {"value": 1.7630, "unit": "in"}
